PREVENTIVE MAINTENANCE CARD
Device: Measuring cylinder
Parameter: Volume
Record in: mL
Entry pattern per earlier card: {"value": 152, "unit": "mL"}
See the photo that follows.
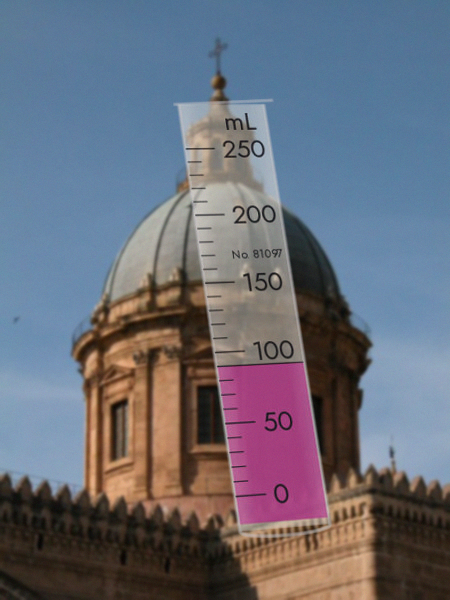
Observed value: {"value": 90, "unit": "mL"}
